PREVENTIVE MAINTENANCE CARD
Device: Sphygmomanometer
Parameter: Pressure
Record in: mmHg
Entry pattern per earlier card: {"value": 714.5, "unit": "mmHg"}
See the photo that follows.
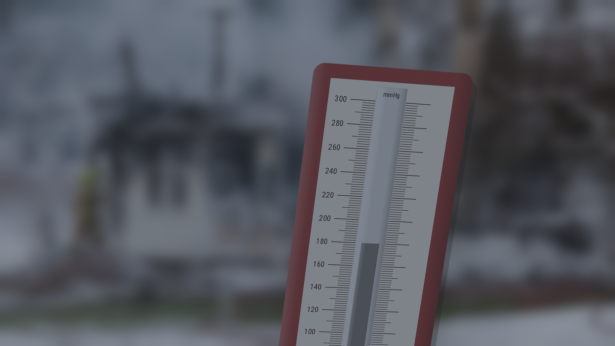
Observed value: {"value": 180, "unit": "mmHg"}
